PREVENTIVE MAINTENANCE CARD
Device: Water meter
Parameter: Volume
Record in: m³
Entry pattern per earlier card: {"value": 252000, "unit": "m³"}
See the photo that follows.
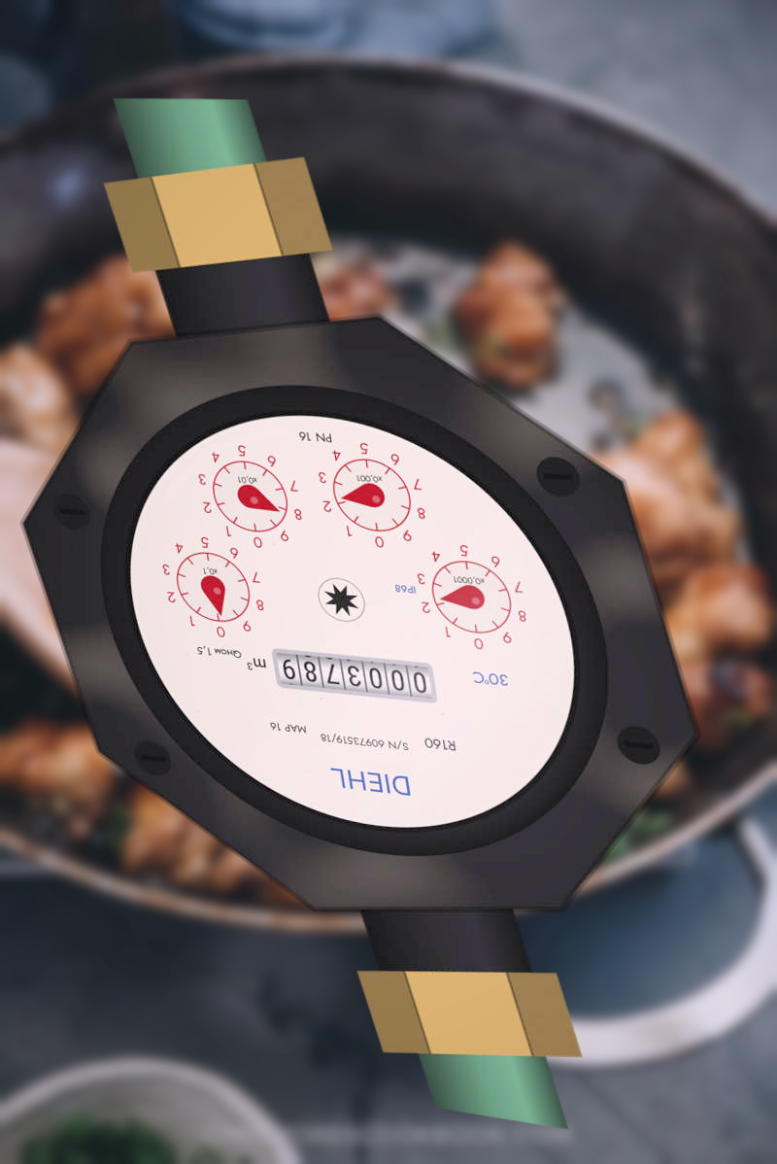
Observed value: {"value": 3788.9822, "unit": "m³"}
